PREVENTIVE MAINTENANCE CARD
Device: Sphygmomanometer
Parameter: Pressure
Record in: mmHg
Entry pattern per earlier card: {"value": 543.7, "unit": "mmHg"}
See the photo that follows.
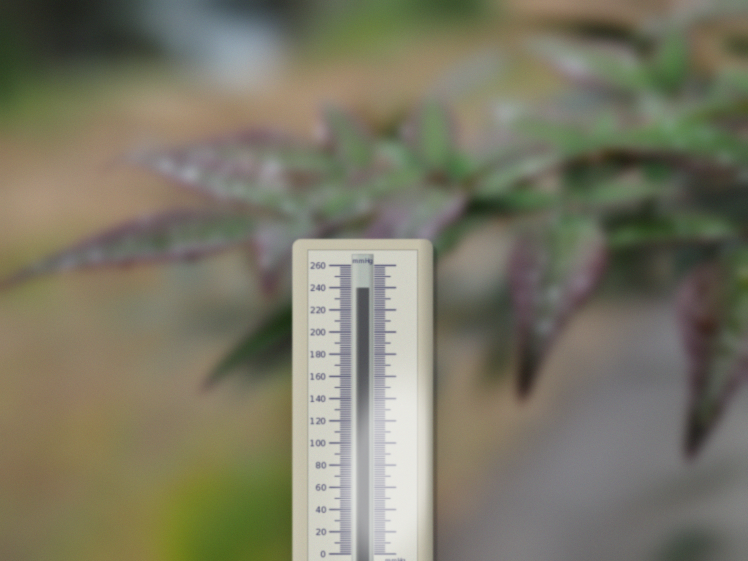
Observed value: {"value": 240, "unit": "mmHg"}
